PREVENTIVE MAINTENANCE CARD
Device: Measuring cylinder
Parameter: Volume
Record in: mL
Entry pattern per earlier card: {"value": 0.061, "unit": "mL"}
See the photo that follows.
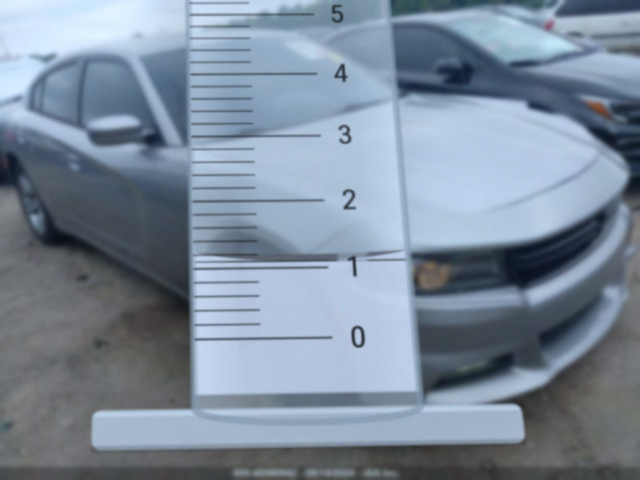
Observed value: {"value": 1.1, "unit": "mL"}
